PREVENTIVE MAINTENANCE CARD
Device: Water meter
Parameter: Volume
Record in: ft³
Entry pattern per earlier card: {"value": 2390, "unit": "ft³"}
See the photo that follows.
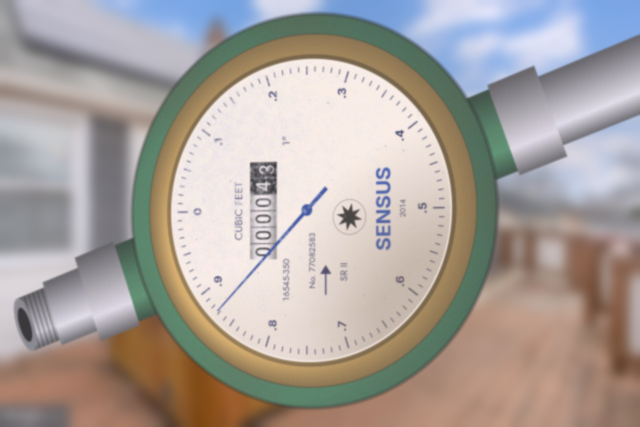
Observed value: {"value": 42.87, "unit": "ft³"}
